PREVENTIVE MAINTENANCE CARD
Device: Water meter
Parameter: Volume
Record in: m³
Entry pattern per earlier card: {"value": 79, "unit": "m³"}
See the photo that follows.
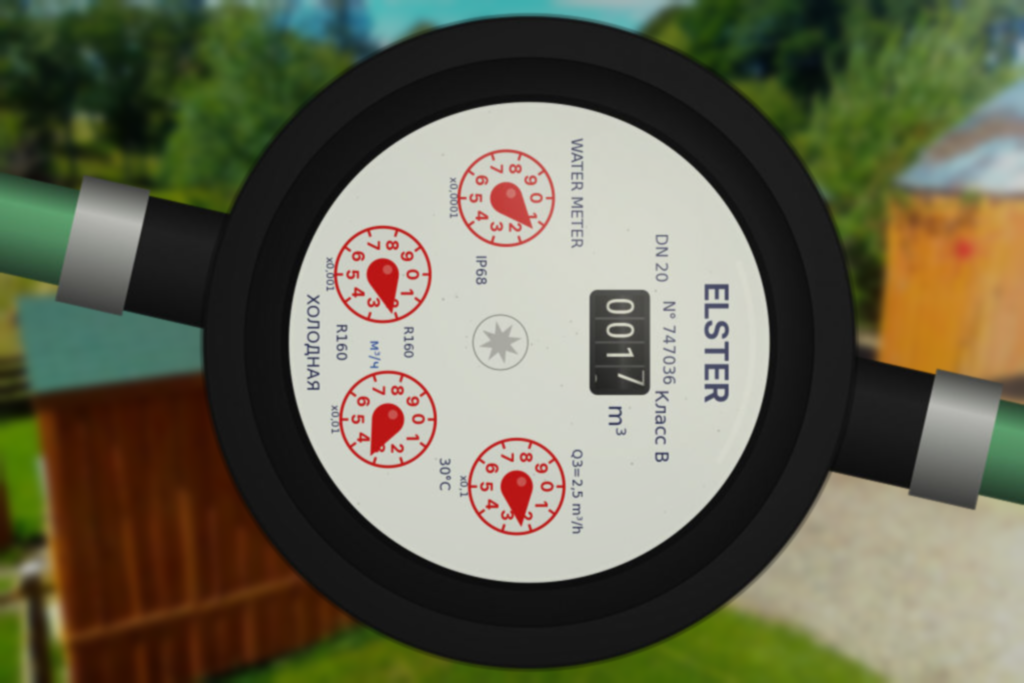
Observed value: {"value": 17.2321, "unit": "m³"}
